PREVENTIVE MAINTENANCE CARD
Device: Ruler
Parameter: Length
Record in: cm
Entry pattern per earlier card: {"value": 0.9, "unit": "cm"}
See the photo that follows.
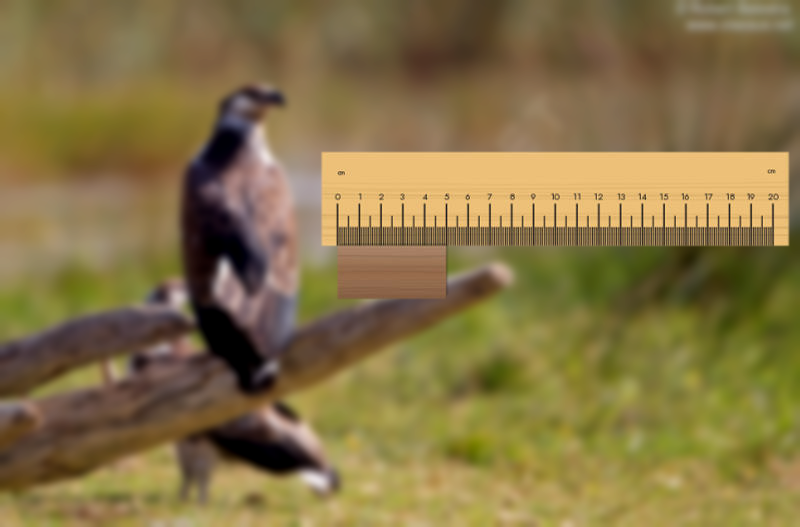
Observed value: {"value": 5, "unit": "cm"}
